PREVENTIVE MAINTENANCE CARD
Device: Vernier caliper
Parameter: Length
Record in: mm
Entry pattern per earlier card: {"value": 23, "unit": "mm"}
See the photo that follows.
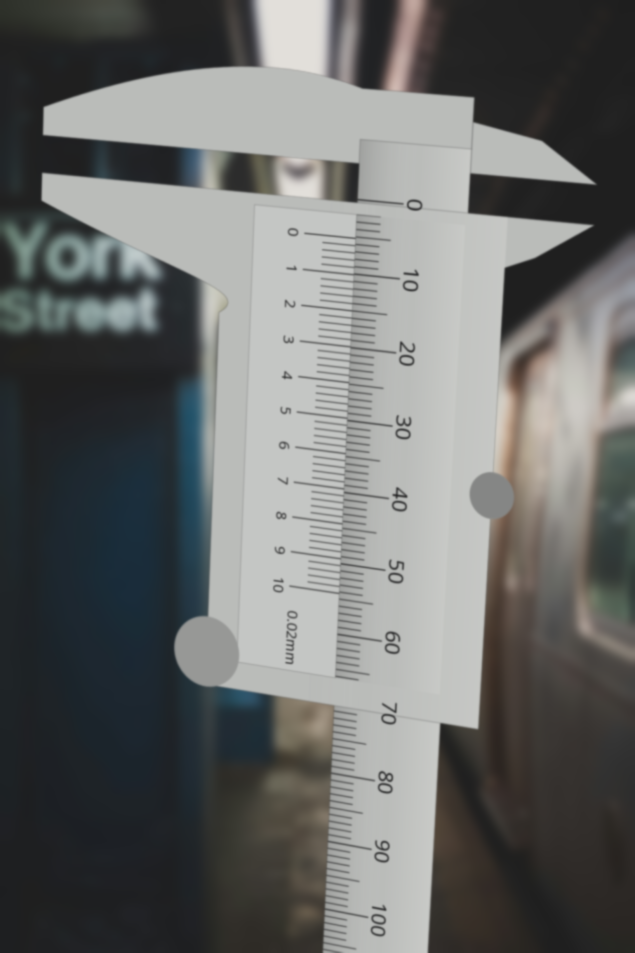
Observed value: {"value": 5.2, "unit": "mm"}
